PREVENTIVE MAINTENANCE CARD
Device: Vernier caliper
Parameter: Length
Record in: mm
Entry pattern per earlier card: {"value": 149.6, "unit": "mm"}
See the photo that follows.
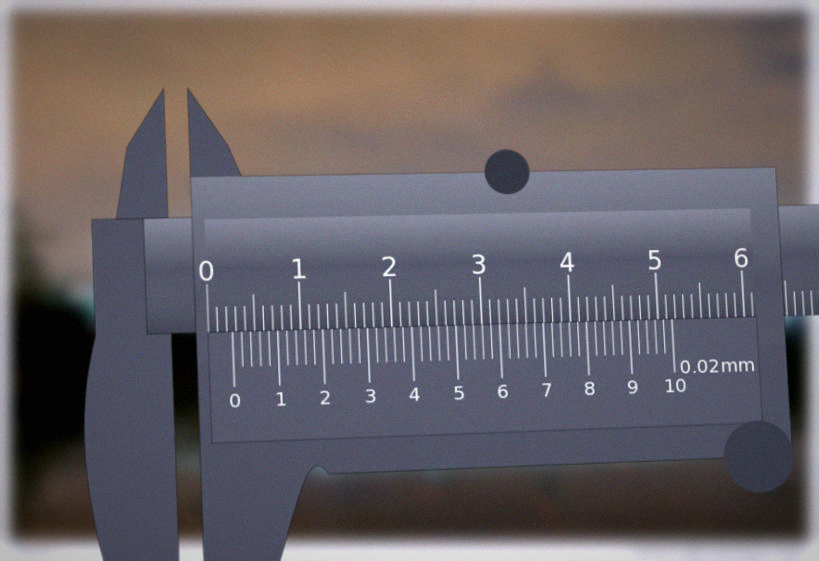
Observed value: {"value": 2.6, "unit": "mm"}
